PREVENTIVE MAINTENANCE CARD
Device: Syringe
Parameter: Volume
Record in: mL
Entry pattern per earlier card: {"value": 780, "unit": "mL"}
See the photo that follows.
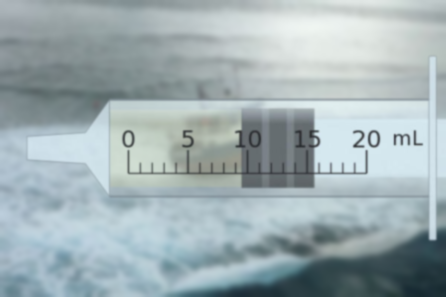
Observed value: {"value": 9.5, "unit": "mL"}
